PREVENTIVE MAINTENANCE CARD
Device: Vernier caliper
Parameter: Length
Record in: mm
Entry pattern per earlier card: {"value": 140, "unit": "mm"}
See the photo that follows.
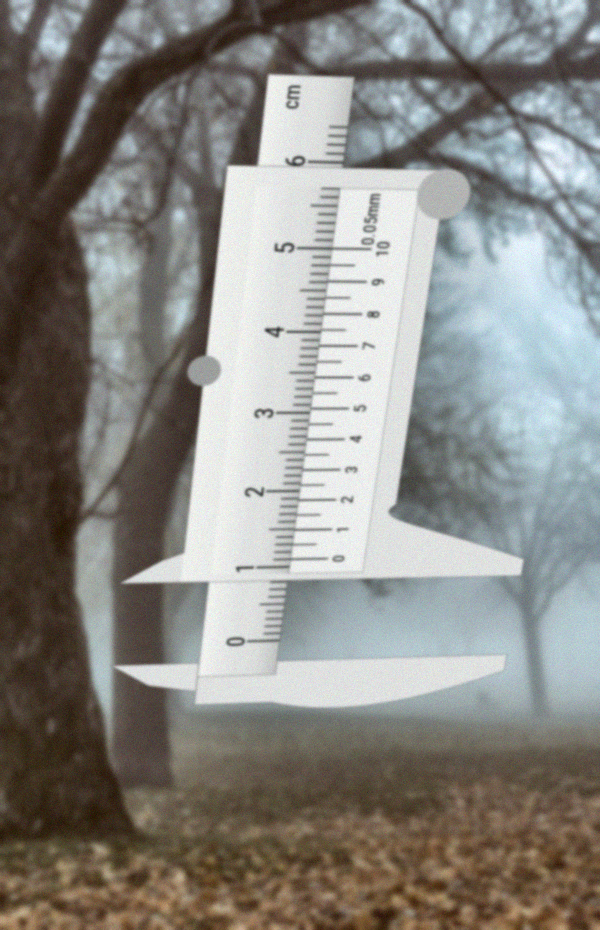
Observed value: {"value": 11.0, "unit": "mm"}
